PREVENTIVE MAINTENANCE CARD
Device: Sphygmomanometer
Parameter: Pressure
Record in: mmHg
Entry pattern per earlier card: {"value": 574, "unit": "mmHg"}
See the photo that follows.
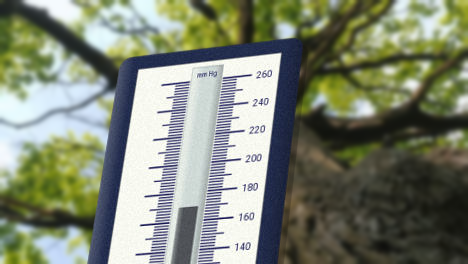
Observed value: {"value": 170, "unit": "mmHg"}
